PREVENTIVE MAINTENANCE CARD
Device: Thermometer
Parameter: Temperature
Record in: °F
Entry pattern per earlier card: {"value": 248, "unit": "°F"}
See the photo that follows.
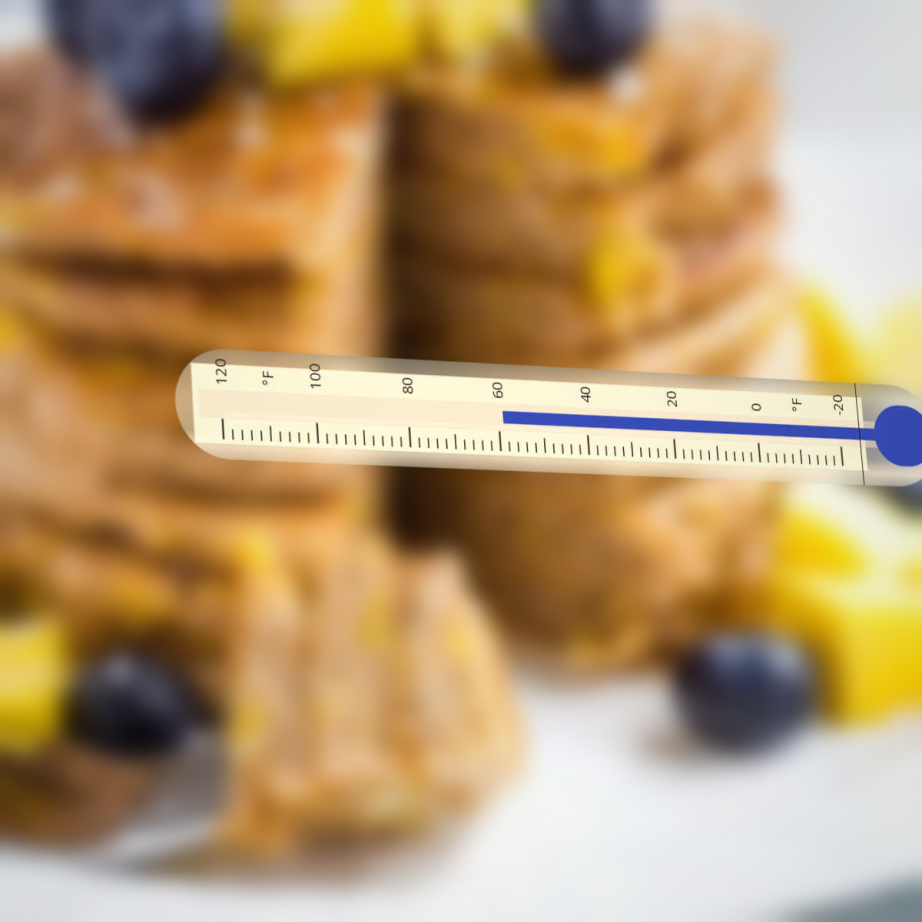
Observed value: {"value": 59, "unit": "°F"}
